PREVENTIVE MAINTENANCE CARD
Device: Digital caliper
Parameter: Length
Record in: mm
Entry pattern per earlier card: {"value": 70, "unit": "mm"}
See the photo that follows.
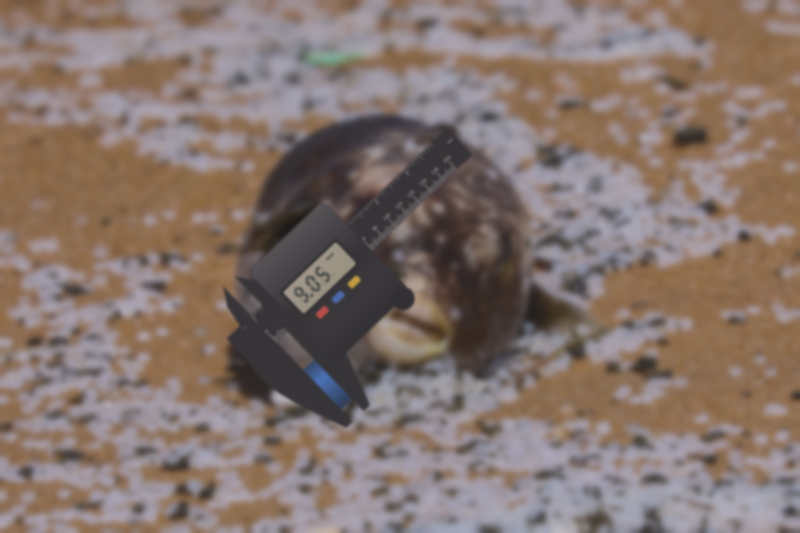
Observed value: {"value": 9.05, "unit": "mm"}
